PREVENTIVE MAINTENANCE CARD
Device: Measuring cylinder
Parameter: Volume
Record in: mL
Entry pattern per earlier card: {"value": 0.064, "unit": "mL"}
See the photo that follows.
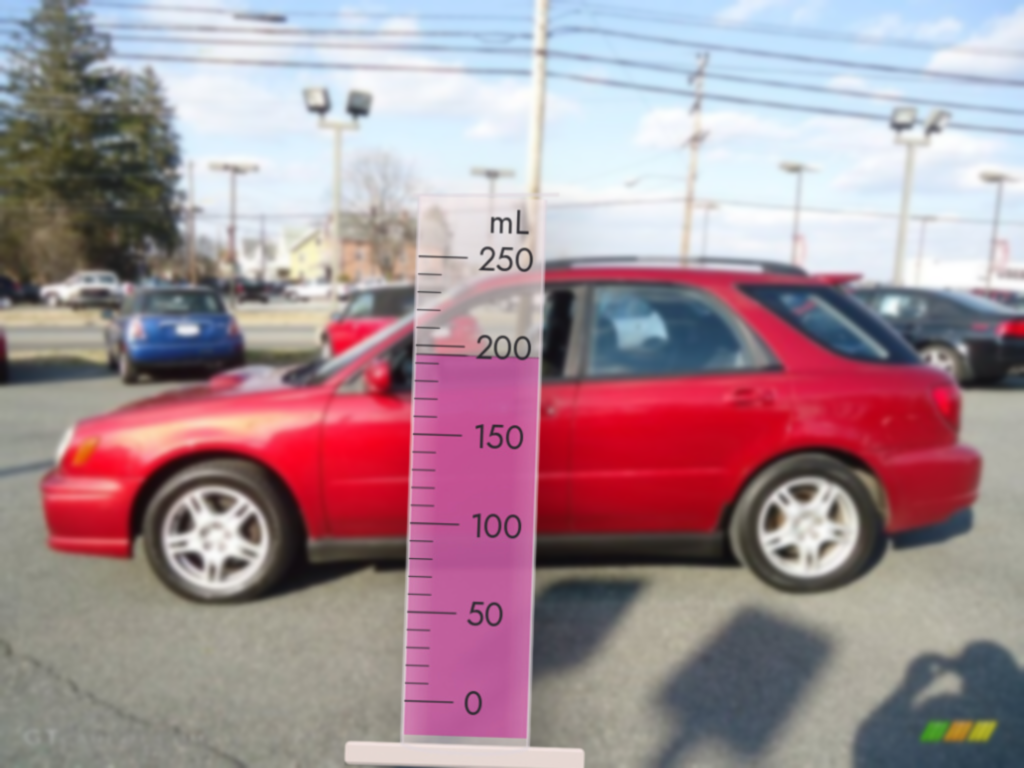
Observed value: {"value": 195, "unit": "mL"}
